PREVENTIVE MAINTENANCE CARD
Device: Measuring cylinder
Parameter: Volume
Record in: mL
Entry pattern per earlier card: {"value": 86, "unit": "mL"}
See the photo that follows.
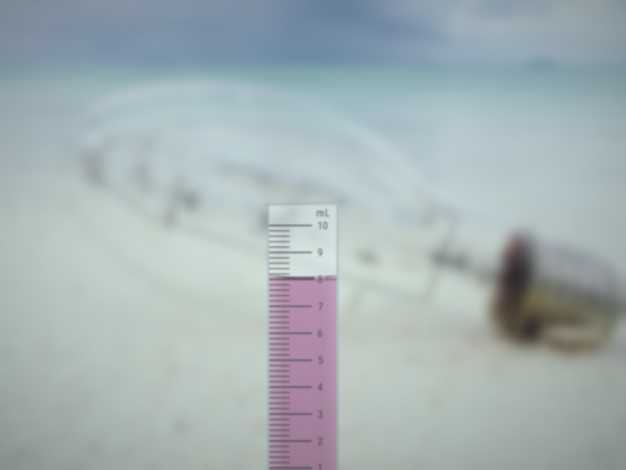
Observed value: {"value": 8, "unit": "mL"}
